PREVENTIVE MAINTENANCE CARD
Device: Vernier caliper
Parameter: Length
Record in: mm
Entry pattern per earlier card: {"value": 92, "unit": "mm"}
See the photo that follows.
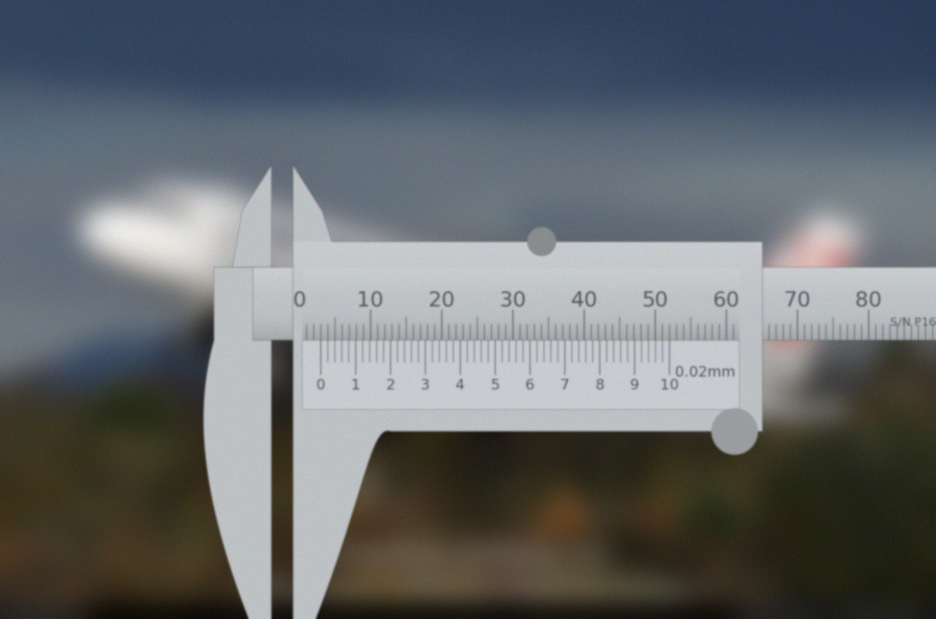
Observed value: {"value": 3.0, "unit": "mm"}
